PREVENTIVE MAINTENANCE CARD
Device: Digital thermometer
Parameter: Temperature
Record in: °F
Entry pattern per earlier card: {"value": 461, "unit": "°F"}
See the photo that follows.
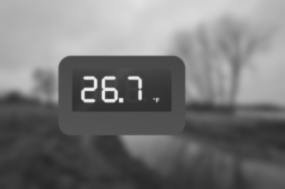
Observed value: {"value": 26.7, "unit": "°F"}
